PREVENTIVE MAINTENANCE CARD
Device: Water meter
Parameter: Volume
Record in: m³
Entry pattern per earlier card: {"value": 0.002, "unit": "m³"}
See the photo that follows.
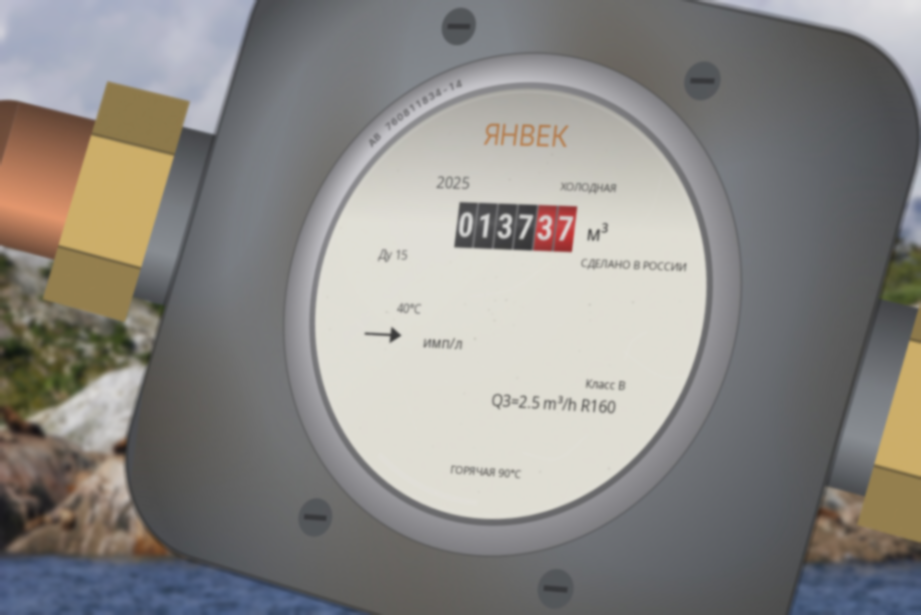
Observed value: {"value": 137.37, "unit": "m³"}
